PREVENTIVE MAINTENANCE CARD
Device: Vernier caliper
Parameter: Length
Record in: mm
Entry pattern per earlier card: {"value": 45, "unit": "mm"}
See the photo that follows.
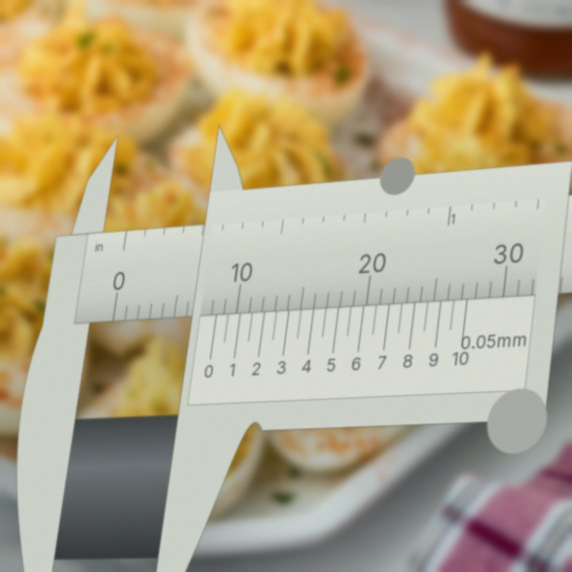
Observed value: {"value": 8.4, "unit": "mm"}
